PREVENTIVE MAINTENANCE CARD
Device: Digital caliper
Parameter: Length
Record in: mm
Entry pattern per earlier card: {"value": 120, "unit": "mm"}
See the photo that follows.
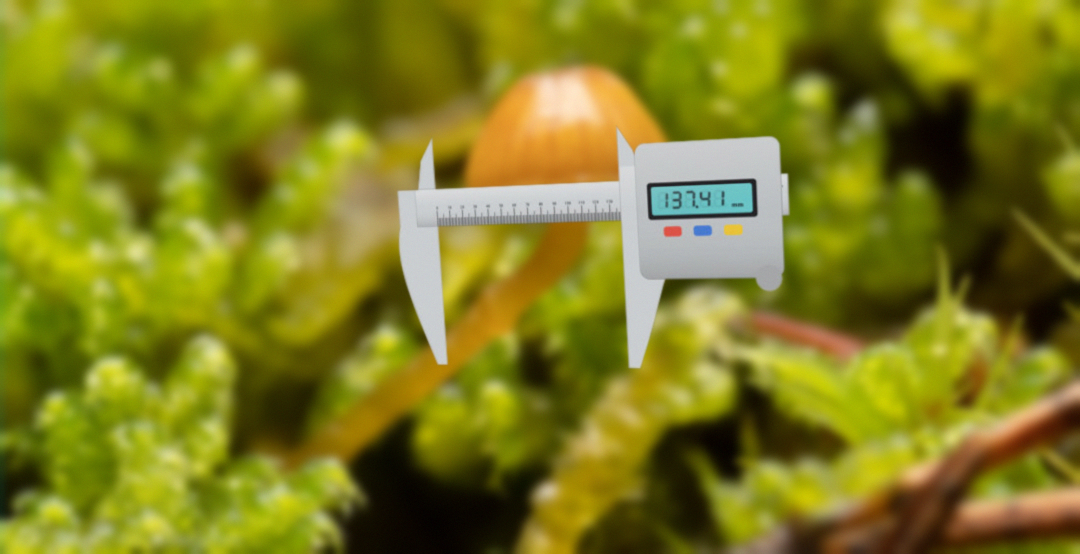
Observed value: {"value": 137.41, "unit": "mm"}
